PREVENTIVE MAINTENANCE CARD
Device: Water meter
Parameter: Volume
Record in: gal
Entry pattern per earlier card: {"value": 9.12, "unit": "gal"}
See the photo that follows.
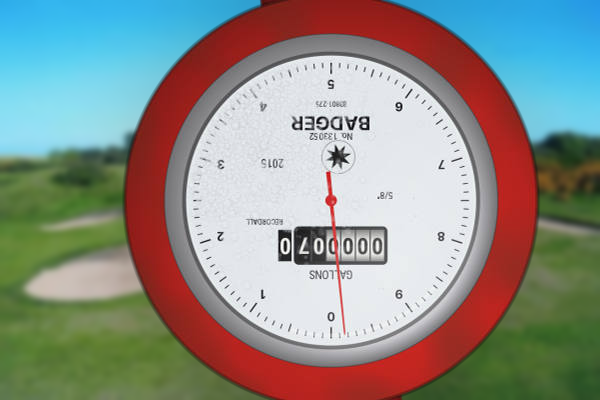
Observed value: {"value": 69.8, "unit": "gal"}
